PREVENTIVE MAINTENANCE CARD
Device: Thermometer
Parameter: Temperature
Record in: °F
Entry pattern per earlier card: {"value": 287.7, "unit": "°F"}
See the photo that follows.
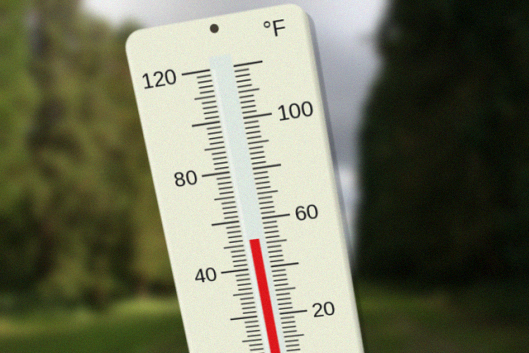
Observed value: {"value": 52, "unit": "°F"}
